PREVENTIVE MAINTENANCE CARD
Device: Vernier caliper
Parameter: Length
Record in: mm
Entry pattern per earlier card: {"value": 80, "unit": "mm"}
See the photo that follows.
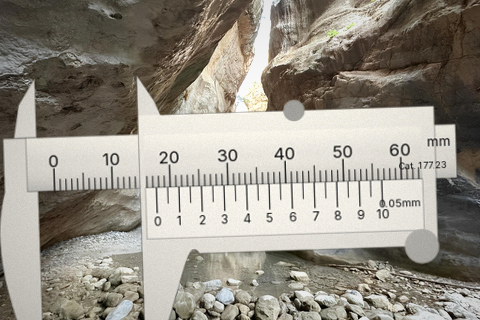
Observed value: {"value": 17.6, "unit": "mm"}
